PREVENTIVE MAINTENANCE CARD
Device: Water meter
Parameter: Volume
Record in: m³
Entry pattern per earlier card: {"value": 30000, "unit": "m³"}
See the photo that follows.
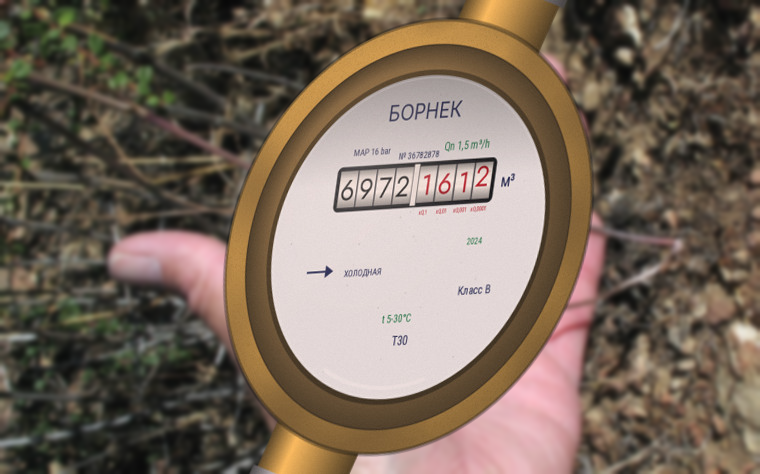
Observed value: {"value": 6972.1612, "unit": "m³"}
